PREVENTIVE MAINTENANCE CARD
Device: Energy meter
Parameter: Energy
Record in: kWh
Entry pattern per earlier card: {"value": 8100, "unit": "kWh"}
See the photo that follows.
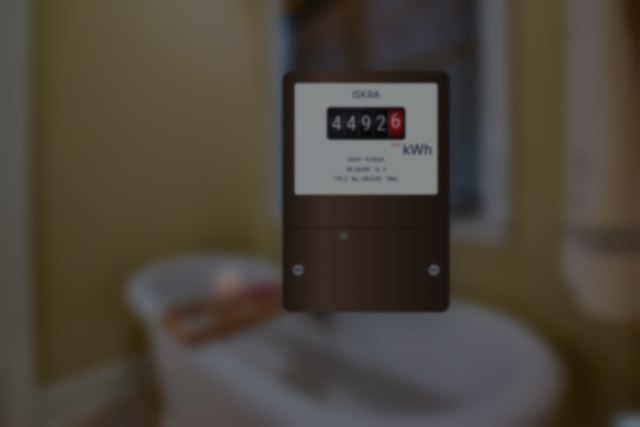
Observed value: {"value": 4492.6, "unit": "kWh"}
